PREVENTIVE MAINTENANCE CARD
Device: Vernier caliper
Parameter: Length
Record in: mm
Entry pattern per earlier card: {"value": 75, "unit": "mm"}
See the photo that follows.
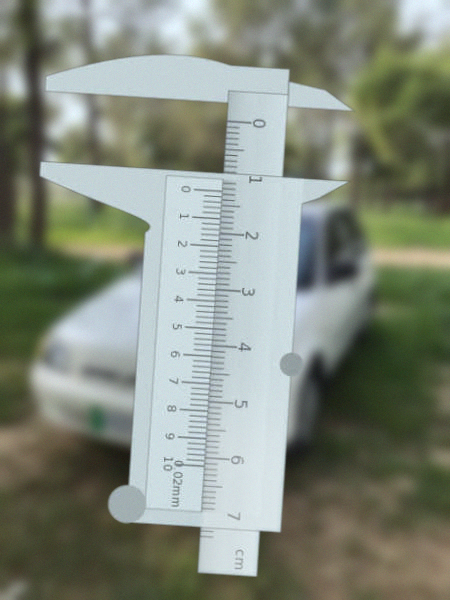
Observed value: {"value": 12.5, "unit": "mm"}
